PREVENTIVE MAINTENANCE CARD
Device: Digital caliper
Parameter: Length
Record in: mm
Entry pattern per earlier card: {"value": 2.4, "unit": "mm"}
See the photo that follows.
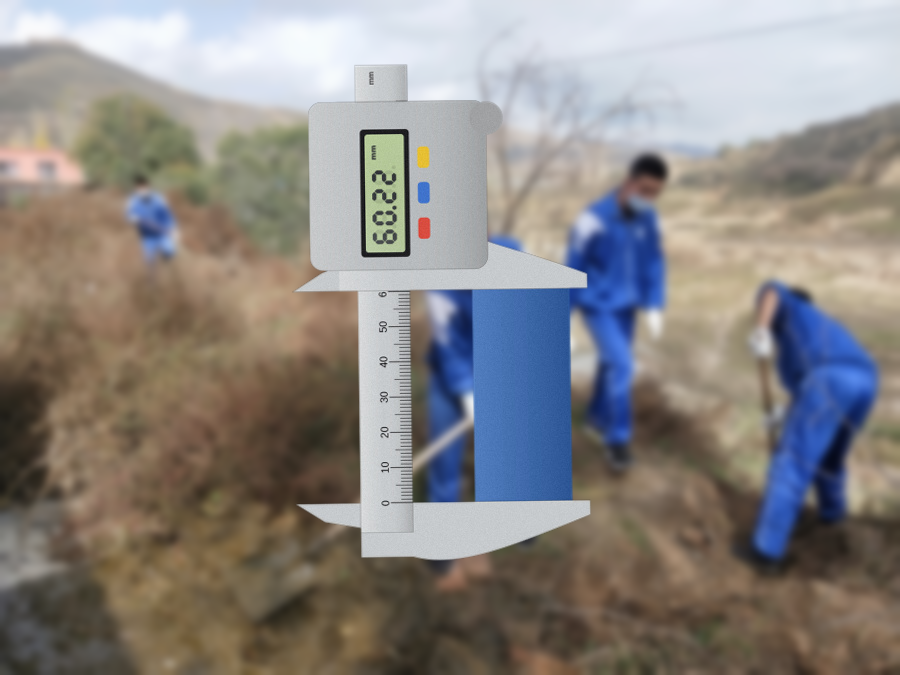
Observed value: {"value": 60.22, "unit": "mm"}
